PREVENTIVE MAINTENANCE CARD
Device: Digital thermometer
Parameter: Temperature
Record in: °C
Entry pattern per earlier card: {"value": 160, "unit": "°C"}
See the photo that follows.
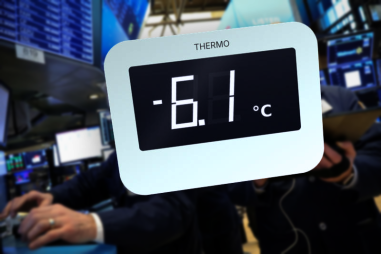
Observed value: {"value": -6.1, "unit": "°C"}
